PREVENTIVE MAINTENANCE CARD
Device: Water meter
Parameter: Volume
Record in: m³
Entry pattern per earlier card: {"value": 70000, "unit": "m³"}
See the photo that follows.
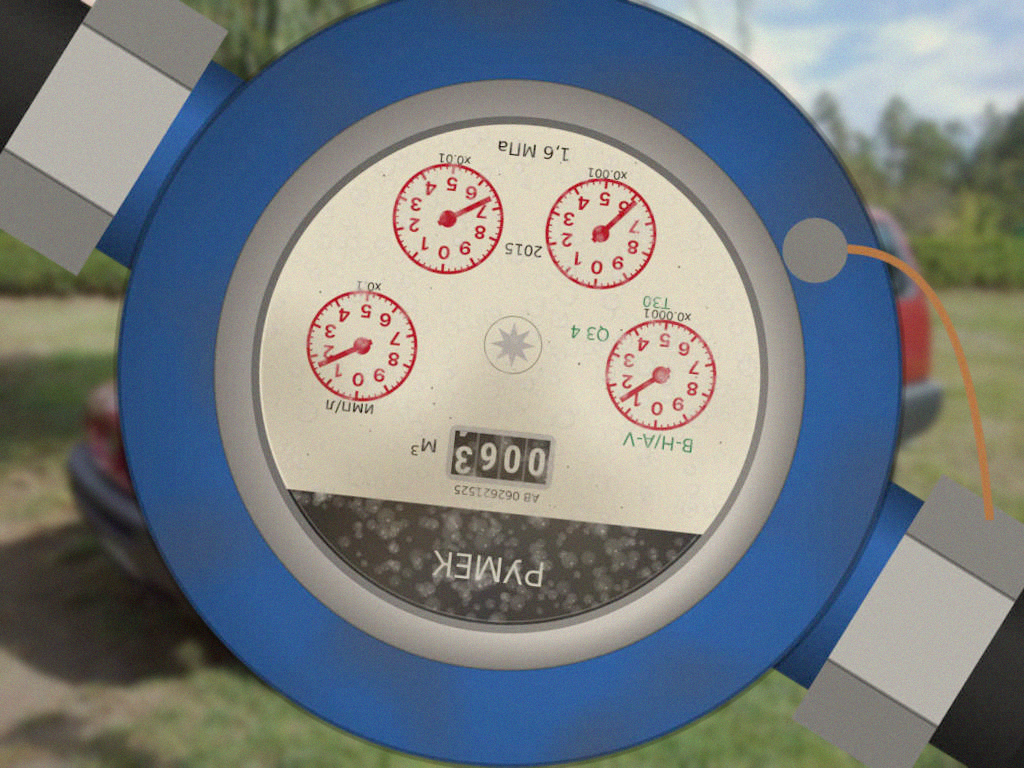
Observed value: {"value": 63.1661, "unit": "m³"}
